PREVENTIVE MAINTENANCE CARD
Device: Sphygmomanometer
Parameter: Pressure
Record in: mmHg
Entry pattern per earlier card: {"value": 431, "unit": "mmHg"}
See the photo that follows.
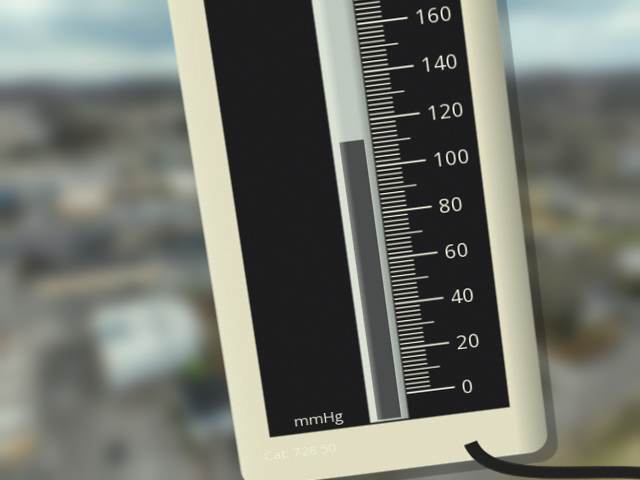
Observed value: {"value": 112, "unit": "mmHg"}
